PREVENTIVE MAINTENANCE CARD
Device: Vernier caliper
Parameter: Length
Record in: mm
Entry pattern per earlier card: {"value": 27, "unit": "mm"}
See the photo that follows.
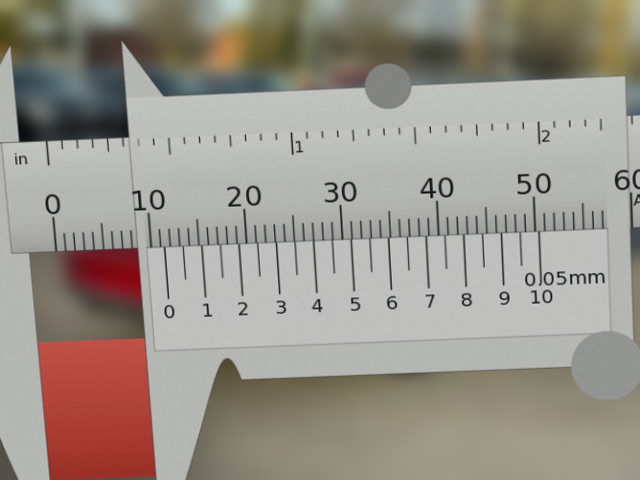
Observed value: {"value": 11.4, "unit": "mm"}
